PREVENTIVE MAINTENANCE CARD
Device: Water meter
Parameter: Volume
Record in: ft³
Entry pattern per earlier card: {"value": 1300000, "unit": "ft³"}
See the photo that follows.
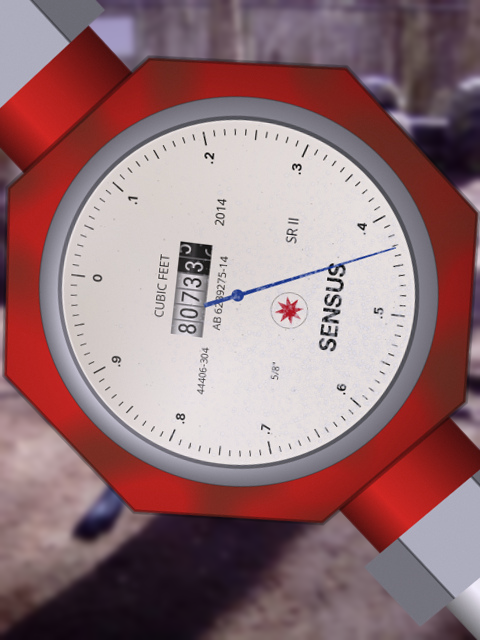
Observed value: {"value": 807335.43, "unit": "ft³"}
